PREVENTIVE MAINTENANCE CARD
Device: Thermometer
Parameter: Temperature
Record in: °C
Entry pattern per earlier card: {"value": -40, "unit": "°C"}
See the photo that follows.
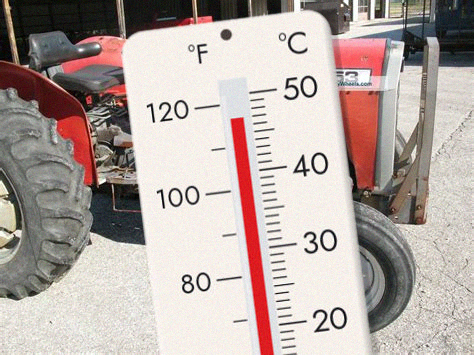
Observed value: {"value": 47, "unit": "°C"}
